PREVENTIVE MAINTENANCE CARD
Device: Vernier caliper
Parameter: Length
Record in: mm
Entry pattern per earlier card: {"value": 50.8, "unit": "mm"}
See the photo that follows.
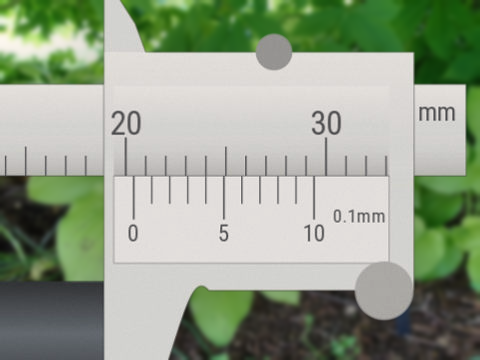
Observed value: {"value": 20.4, "unit": "mm"}
